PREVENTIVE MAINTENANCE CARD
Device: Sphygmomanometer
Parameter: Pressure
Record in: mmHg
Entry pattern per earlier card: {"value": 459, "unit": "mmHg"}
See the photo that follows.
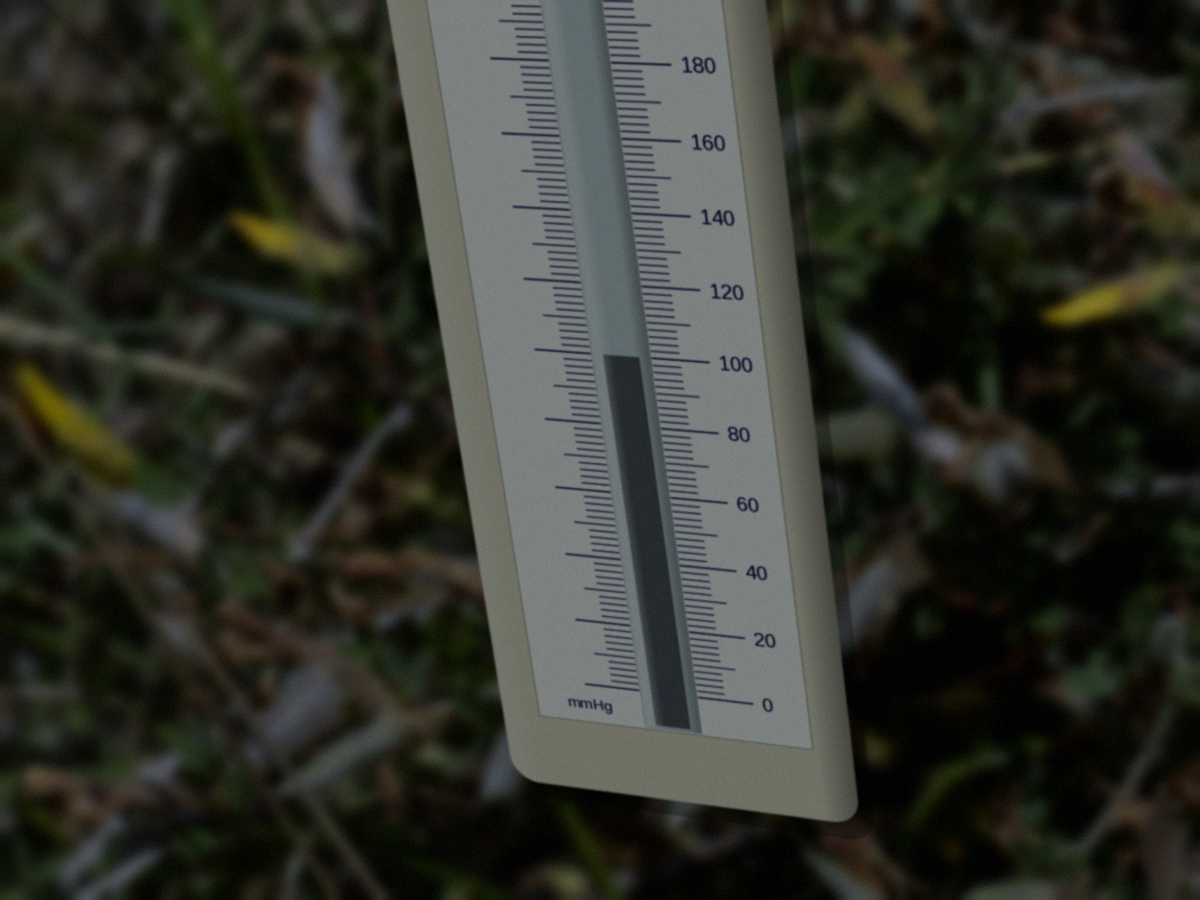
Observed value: {"value": 100, "unit": "mmHg"}
